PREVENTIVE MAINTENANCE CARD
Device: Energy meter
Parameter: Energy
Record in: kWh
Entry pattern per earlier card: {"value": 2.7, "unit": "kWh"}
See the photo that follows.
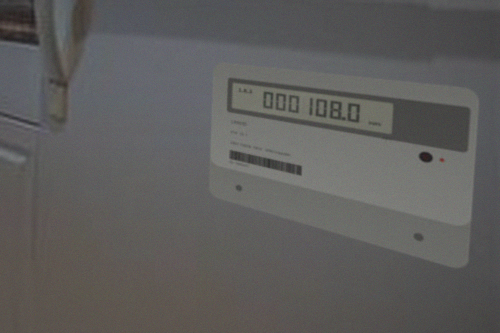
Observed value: {"value": 108.0, "unit": "kWh"}
